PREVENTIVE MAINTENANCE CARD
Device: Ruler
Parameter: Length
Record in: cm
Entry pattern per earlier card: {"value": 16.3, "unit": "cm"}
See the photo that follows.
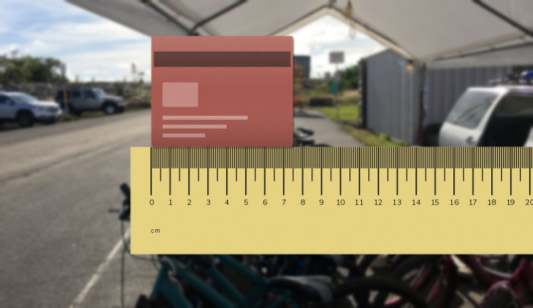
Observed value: {"value": 7.5, "unit": "cm"}
